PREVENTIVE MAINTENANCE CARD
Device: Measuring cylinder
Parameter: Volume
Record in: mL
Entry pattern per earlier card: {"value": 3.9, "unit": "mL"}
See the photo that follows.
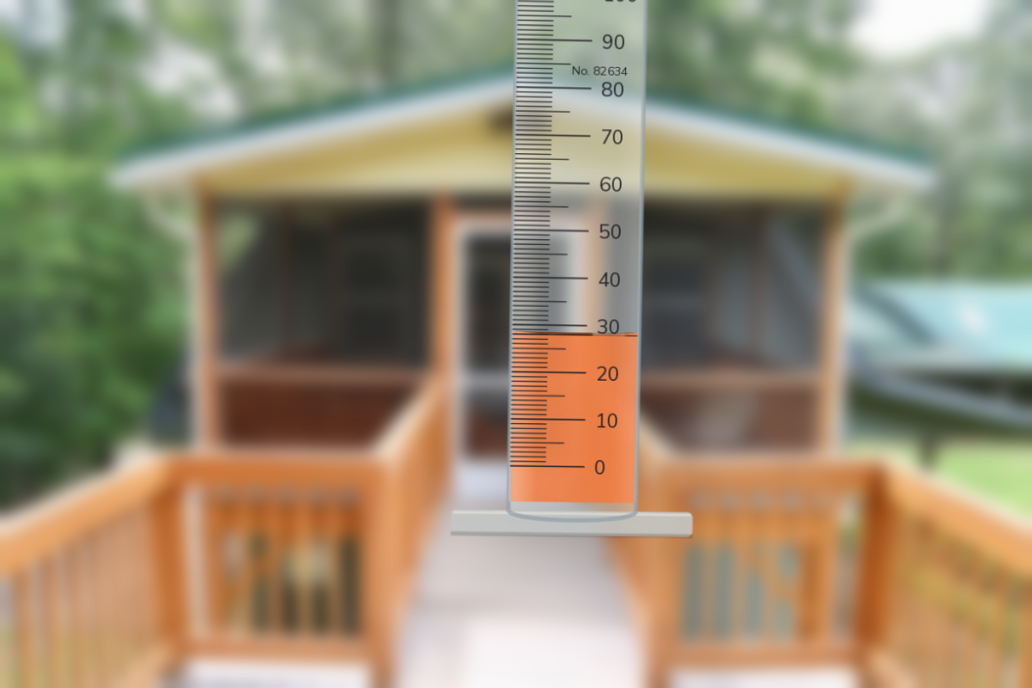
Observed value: {"value": 28, "unit": "mL"}
